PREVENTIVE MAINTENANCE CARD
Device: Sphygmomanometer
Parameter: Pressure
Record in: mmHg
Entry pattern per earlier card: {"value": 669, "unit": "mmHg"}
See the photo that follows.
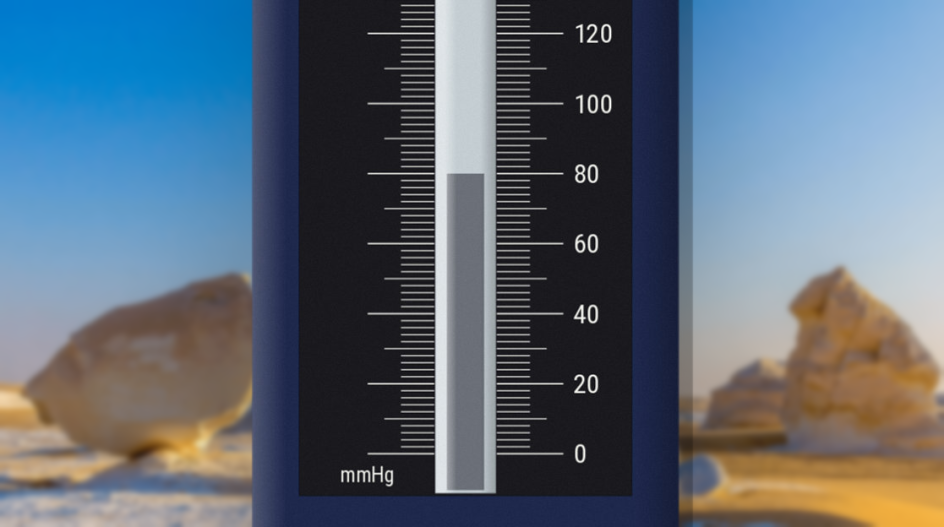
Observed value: {"value": 80, "unit": "mmHg"}
